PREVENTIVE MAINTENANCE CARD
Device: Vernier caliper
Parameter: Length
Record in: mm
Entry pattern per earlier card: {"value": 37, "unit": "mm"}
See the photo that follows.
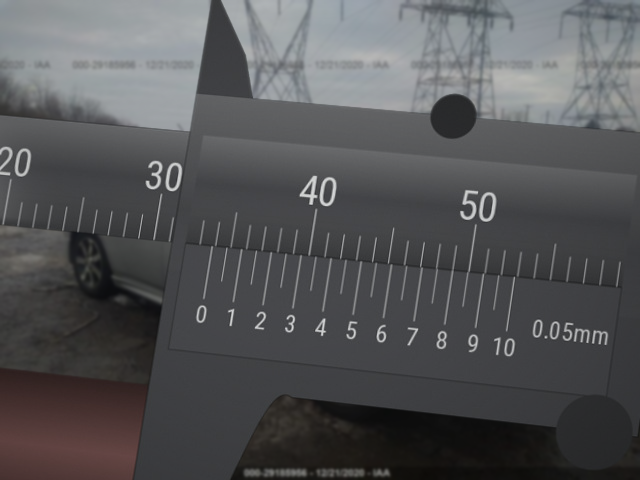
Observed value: {"value": 33.8, "unit": "mm"}
